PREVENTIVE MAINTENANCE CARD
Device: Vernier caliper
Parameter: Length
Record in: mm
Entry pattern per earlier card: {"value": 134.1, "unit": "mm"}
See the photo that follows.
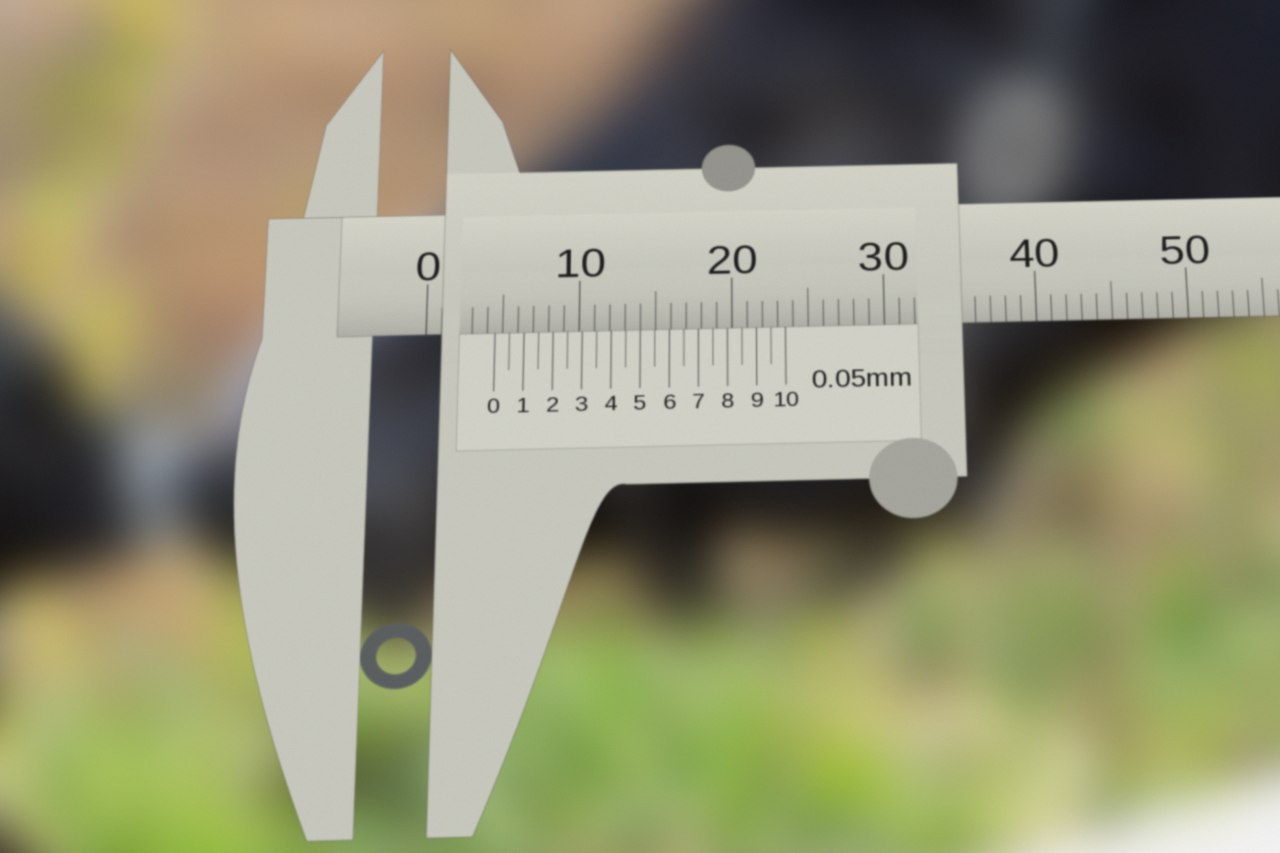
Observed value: {"value": 4.5, "unit": "mm"}
